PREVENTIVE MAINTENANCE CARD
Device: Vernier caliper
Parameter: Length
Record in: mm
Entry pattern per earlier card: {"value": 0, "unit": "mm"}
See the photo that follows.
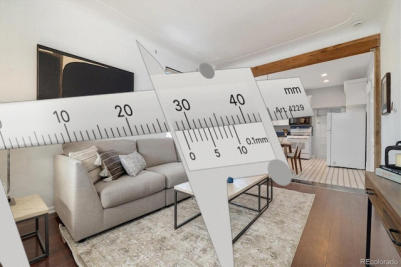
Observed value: {"value": 28.6, "unit": "mm"}
